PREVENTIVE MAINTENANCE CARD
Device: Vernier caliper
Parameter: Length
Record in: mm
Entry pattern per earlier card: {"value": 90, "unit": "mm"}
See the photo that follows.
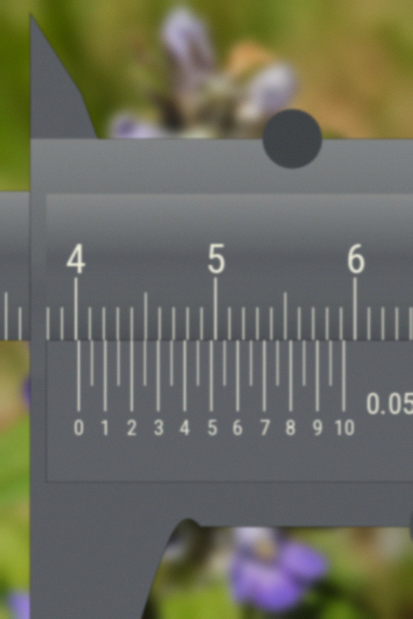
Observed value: {"value": 40.2, "unit": "mm"}
